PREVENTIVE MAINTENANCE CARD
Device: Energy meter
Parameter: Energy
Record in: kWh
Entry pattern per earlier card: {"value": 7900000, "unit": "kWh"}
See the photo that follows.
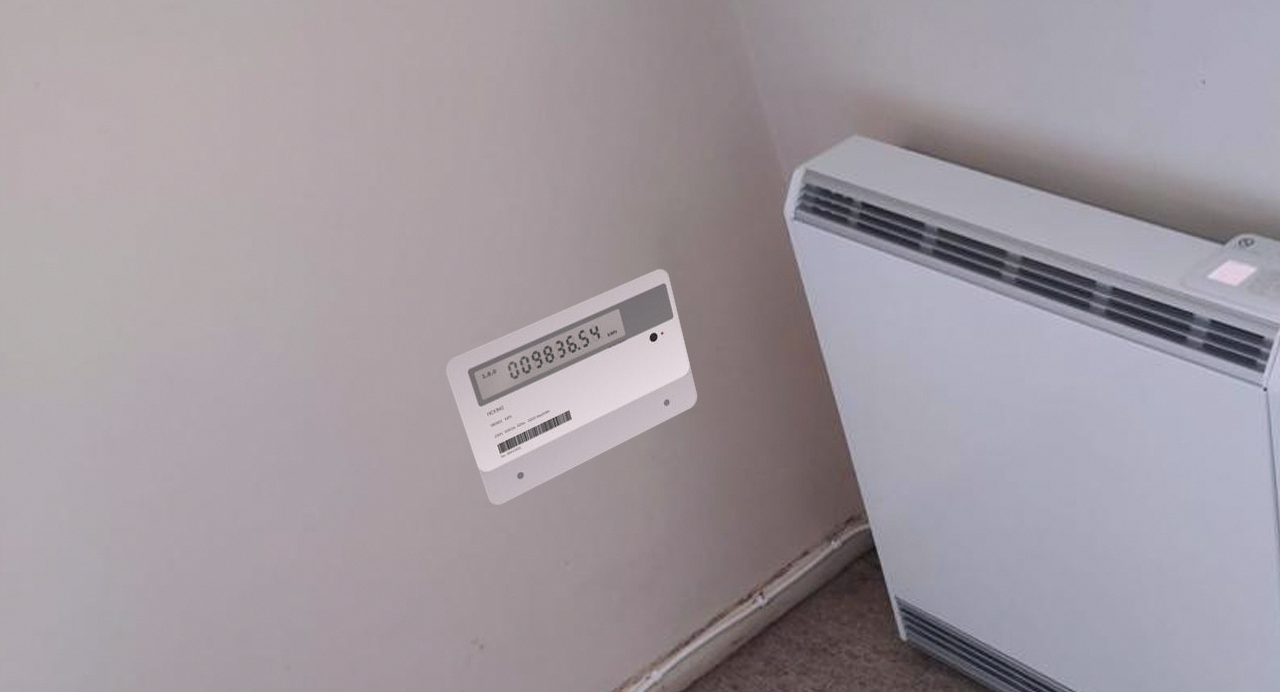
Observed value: {"value": 9836.54, "unit": "kWh"}
